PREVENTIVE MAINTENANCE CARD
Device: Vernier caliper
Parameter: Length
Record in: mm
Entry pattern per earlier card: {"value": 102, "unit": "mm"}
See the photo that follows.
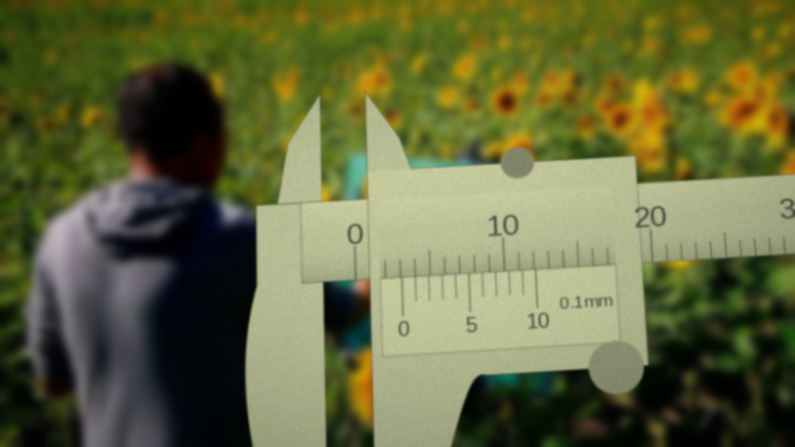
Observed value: {"value": 3.1, "unit": "mm"}
